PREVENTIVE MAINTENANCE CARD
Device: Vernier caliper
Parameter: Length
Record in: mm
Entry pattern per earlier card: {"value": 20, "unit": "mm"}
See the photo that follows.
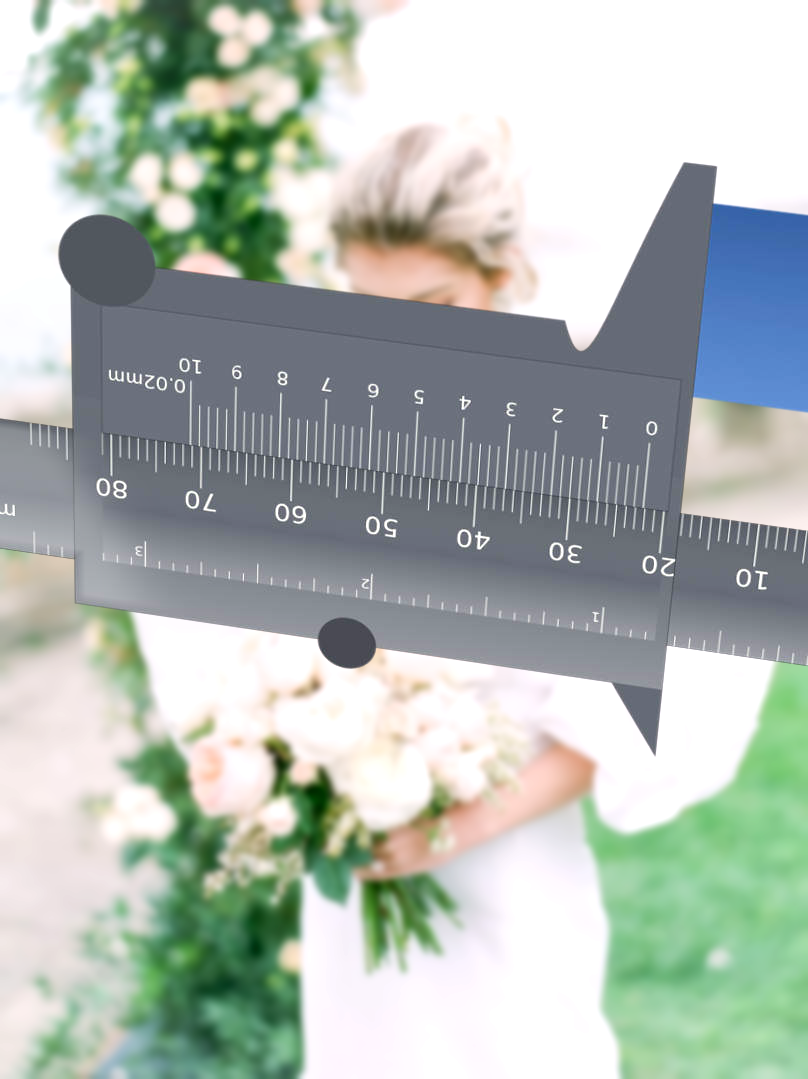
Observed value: {"value": 22.2, "unit": "mm"}
